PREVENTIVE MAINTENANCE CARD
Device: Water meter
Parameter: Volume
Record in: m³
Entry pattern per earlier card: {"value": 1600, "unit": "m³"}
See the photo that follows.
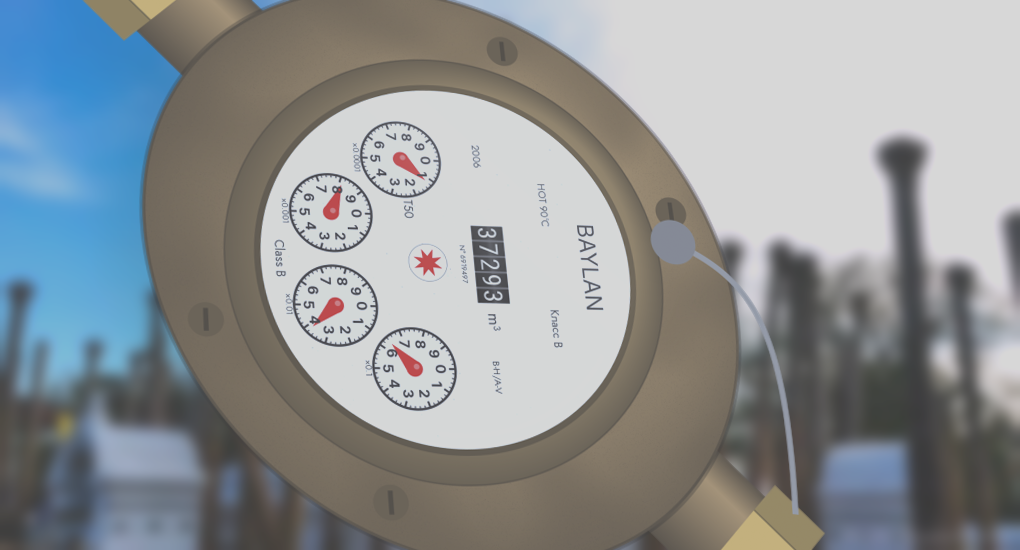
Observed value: {"value": 37293.6381, "unit": "m³"}
